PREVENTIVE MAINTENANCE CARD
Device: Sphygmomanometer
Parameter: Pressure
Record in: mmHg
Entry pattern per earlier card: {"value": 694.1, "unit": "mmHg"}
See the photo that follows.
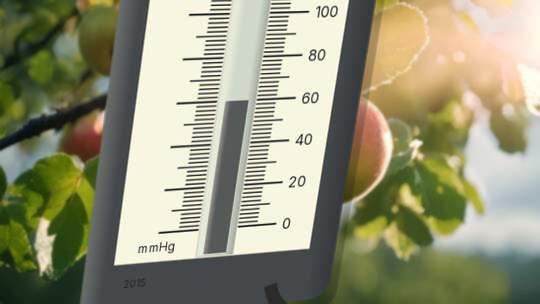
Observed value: {"value": 60, "unit": "mmHg"}
